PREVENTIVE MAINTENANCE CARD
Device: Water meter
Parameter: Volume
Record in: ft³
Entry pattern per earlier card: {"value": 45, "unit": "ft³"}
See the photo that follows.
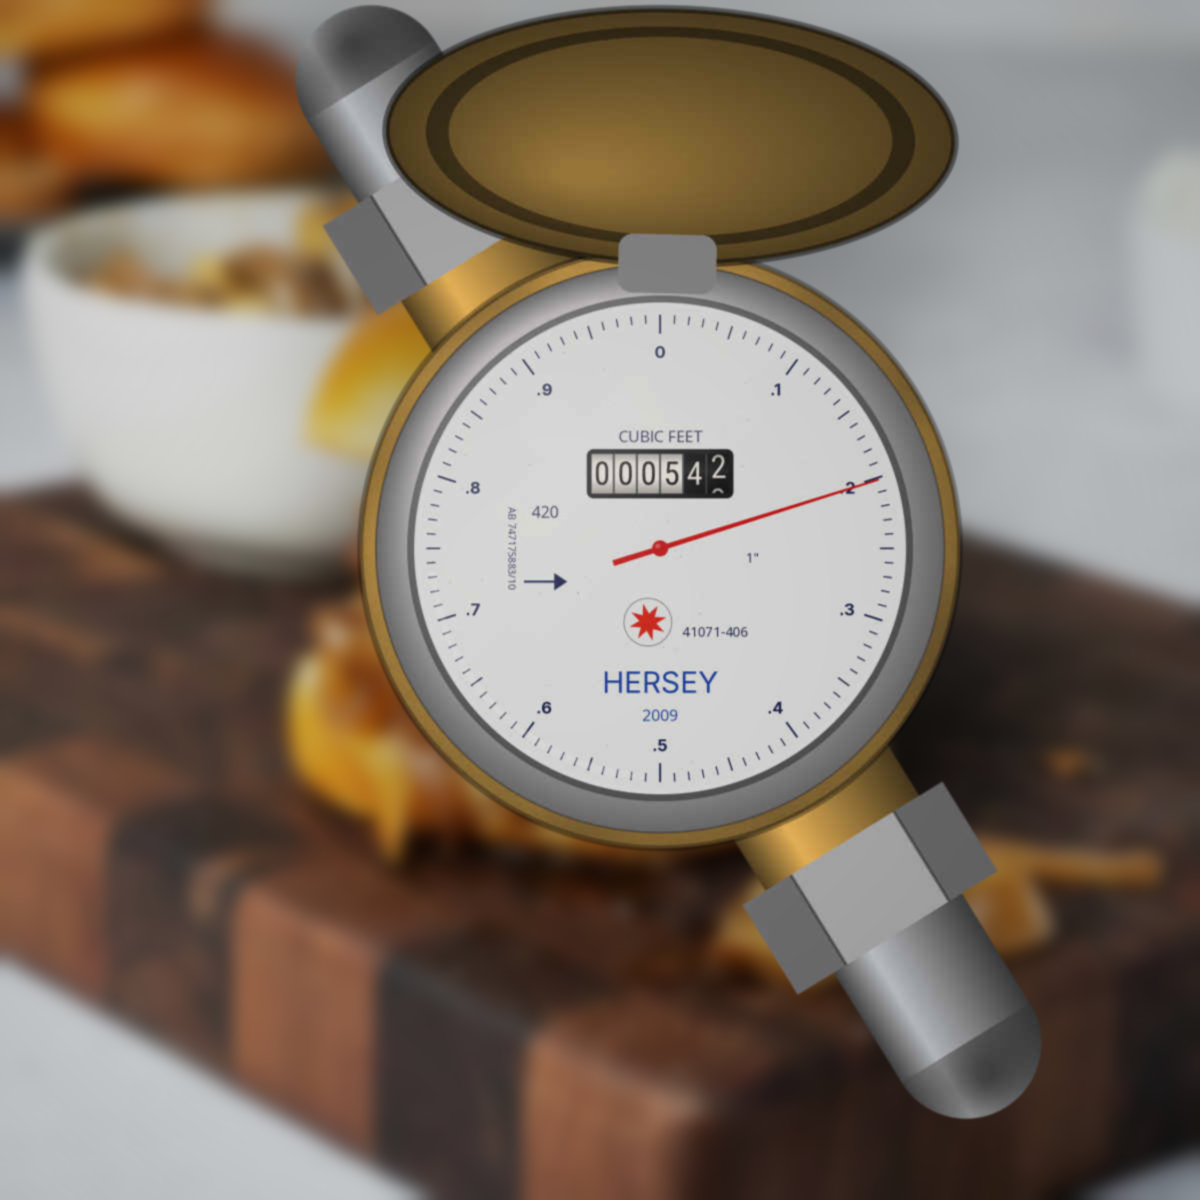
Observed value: {"value": 542.20, "unit": "ft³"}
